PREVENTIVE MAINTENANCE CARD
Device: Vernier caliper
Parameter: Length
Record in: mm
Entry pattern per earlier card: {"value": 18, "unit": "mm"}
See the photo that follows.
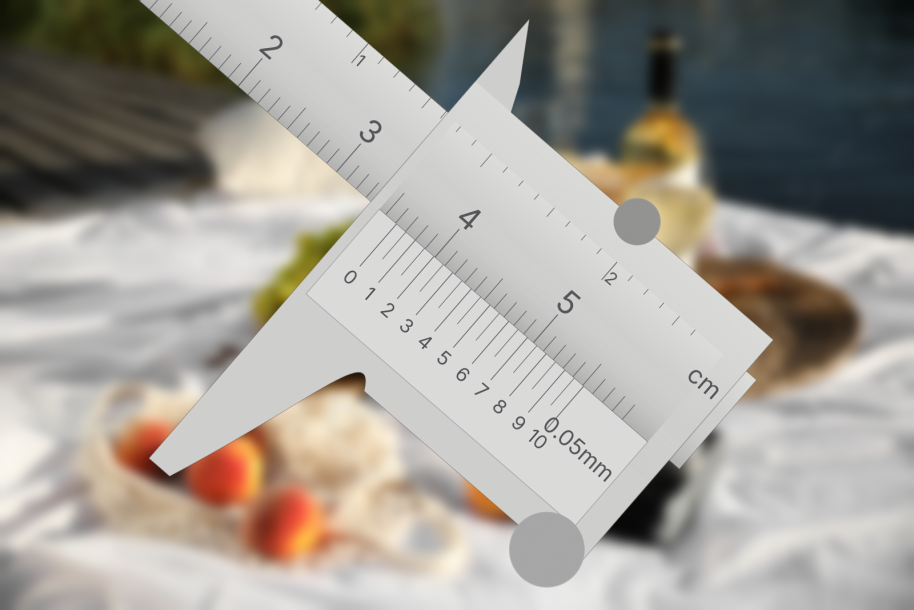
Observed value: {"value": 36.1, "unit": "mm"}
